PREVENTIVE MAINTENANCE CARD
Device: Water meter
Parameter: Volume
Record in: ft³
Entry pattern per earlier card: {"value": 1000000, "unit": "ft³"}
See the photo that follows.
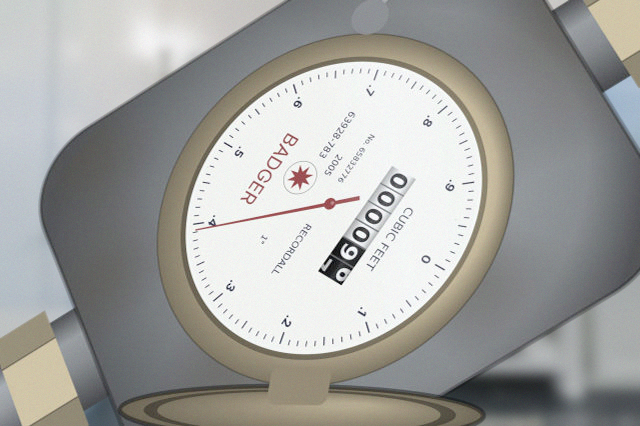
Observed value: {"value": 96.39, "unit": "ft³"}
